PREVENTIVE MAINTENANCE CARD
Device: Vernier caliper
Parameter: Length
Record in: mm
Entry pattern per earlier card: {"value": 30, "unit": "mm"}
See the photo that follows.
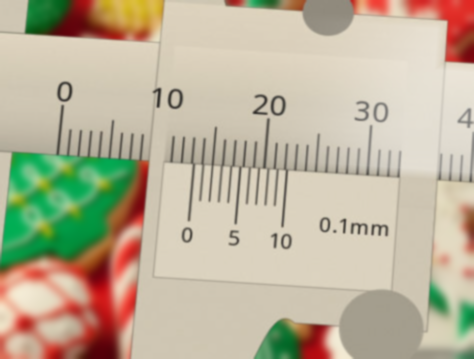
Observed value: {"value": 13.2, "unit": "mm"}
